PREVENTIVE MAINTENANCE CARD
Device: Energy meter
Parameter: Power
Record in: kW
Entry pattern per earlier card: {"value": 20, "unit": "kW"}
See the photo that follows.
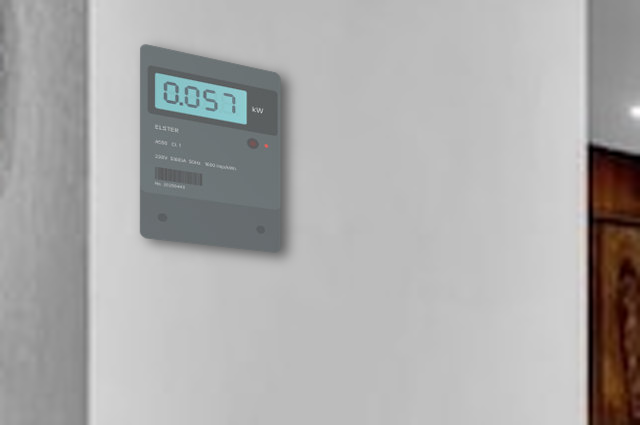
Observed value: {"value": 0.057, "unit": "kW"}
